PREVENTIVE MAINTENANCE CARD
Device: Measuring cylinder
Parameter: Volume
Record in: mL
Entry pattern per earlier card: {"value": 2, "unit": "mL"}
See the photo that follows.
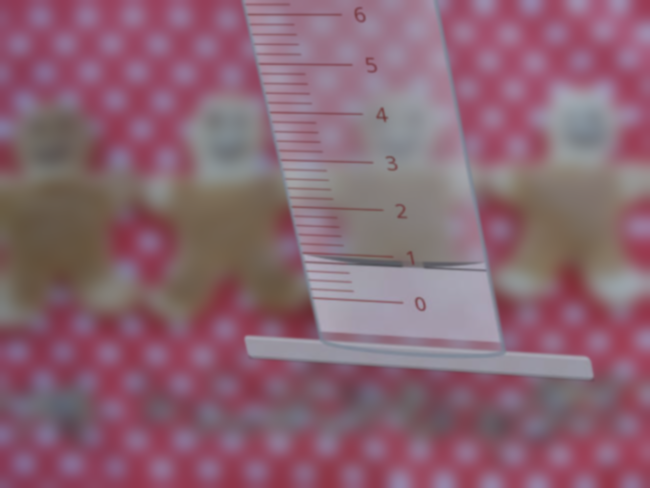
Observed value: {"value": 0.8, "unit": "mL"}
